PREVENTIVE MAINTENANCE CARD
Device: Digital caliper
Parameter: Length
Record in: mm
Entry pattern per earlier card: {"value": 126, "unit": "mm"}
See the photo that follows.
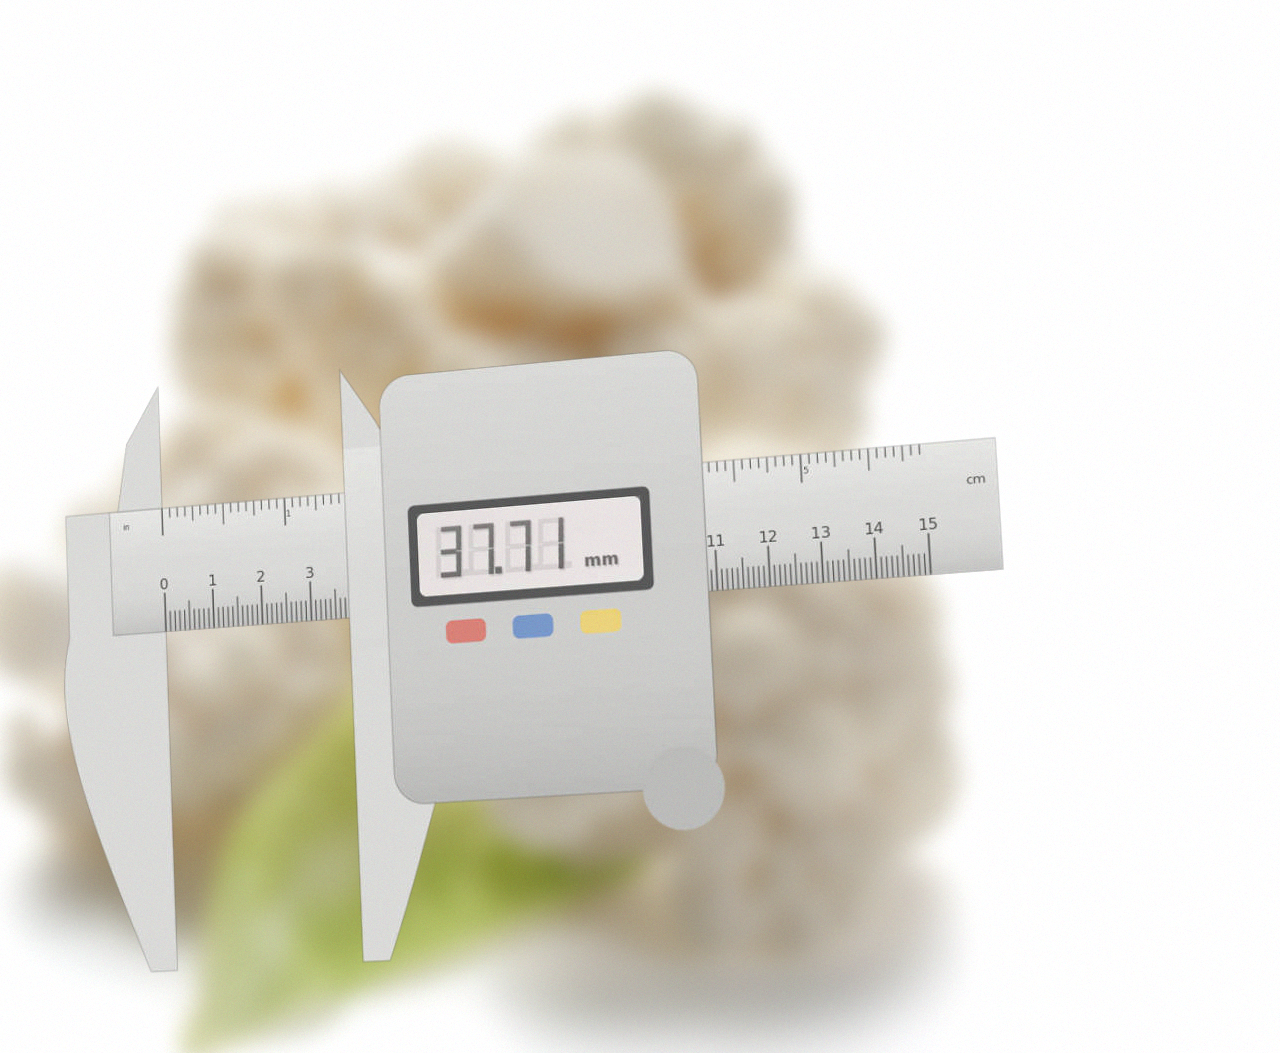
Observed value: {"value": 37.71, "unit": "mm"}
